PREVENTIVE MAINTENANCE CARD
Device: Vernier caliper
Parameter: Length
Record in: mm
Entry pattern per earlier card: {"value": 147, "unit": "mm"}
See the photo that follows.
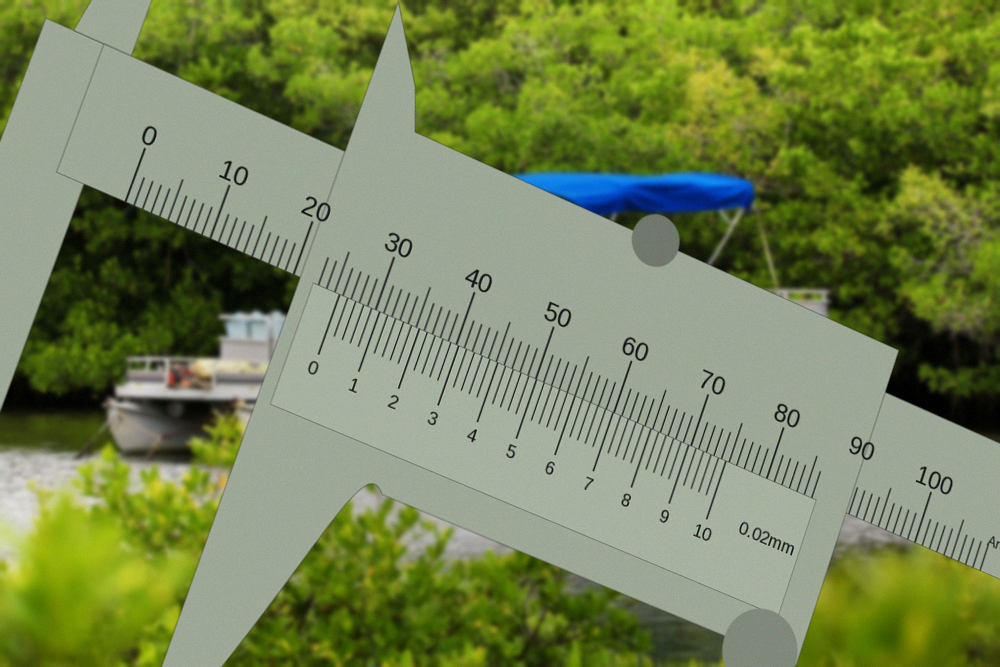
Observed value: {"value": 25.6, "unit": "mm"}
